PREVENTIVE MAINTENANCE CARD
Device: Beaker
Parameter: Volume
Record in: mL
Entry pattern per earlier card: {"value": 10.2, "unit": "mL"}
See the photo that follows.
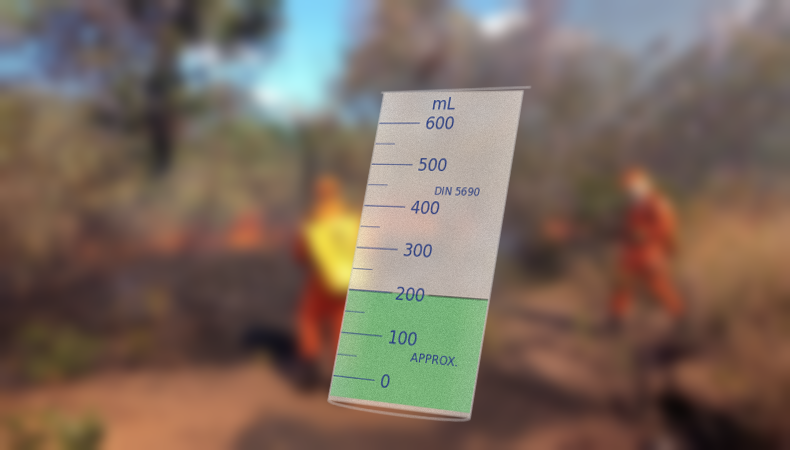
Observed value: {"value": 200, "unit": "mL"}
